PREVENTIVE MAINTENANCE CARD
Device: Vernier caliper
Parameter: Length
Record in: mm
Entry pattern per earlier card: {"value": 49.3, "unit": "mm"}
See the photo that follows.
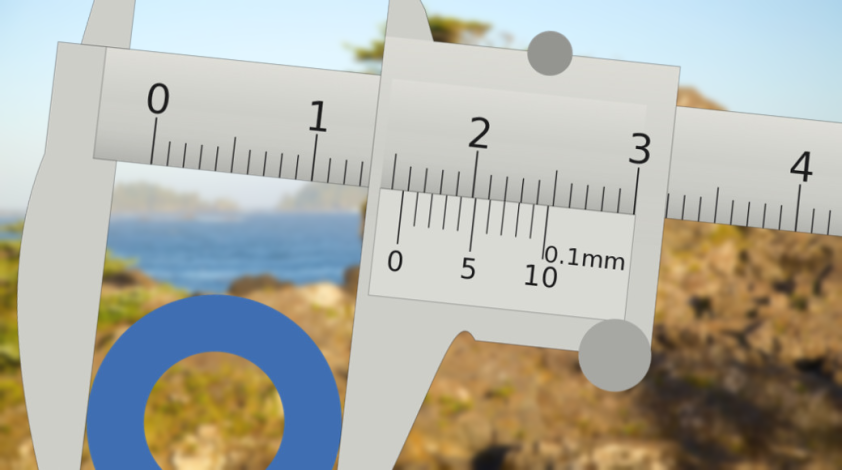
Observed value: {"value": 15.7, "unit": "mm"}
